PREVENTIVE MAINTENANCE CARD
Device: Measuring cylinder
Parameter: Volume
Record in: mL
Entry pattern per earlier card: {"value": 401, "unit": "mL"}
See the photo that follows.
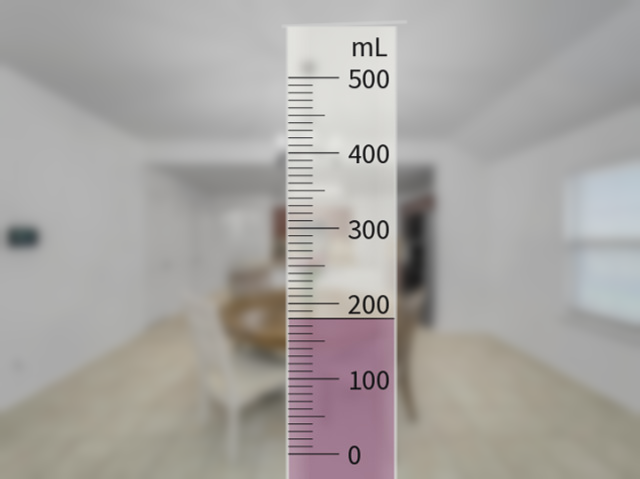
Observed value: {"value": 180, "unit": "mL"}
